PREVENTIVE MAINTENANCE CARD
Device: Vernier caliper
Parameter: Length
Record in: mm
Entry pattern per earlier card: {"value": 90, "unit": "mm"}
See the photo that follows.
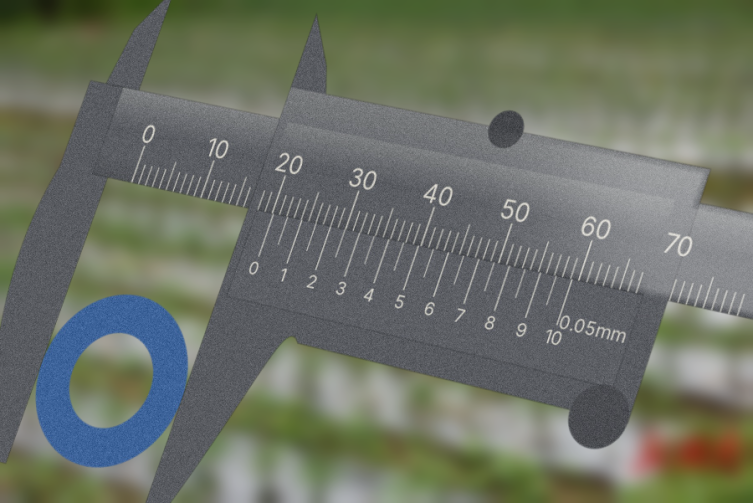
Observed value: {"value": 20.2, "unit": "mm"}
